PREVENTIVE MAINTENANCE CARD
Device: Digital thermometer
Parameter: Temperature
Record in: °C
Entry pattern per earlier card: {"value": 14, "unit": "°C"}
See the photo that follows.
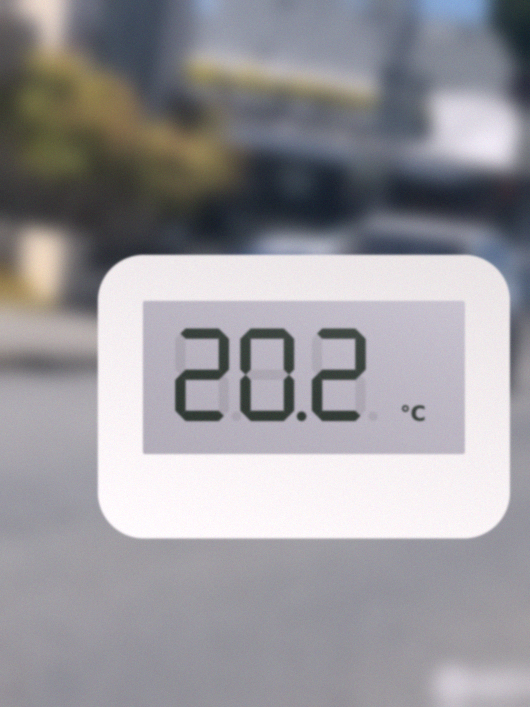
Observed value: {"value": 20.2, "unit": "°C"}
